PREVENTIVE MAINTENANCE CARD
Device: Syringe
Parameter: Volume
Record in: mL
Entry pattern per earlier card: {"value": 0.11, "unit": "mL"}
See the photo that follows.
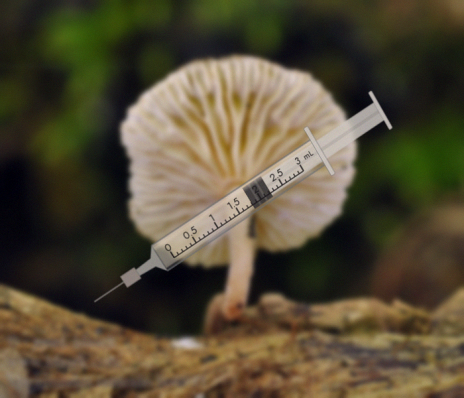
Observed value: {"value": 1.8, "unit": "mL"}
